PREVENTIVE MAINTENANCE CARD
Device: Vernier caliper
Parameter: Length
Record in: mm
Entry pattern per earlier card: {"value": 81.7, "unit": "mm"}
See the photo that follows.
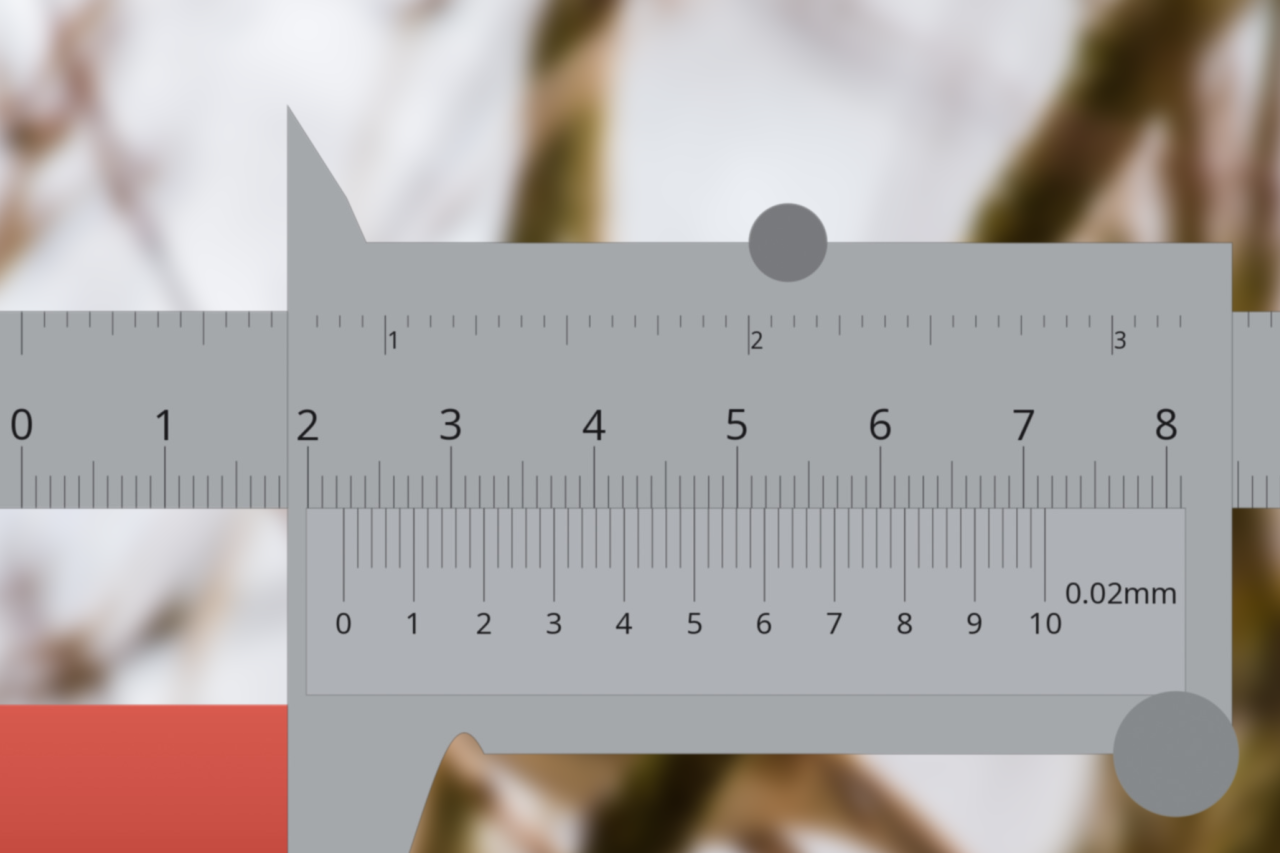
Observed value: {"value": 22.5, "unit": "mm"}
